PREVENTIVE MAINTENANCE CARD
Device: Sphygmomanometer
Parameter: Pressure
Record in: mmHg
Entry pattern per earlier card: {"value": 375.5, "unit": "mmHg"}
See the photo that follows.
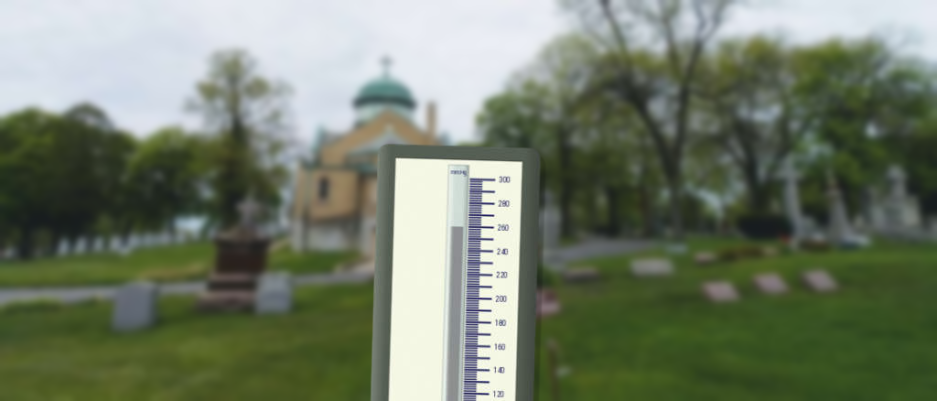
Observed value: {"value": 260, "unit": "mmHg"}
